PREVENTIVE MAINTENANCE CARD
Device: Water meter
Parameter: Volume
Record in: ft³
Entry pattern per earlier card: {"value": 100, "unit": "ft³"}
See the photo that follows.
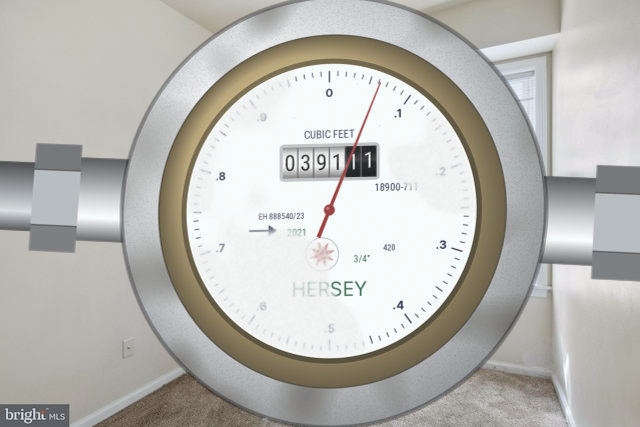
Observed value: {"value": 39111.06, "unit": "ft³"}
